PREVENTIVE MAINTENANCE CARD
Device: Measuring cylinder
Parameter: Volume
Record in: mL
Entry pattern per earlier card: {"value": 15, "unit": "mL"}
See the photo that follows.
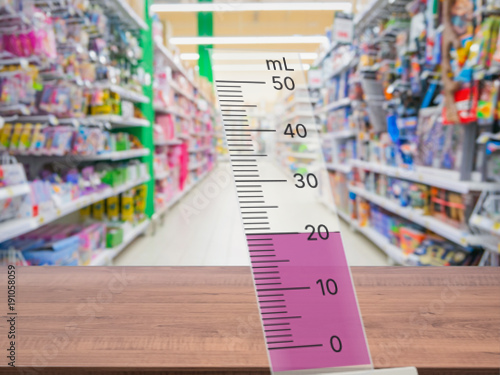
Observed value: {"value": 20, "unit": "mL"}
